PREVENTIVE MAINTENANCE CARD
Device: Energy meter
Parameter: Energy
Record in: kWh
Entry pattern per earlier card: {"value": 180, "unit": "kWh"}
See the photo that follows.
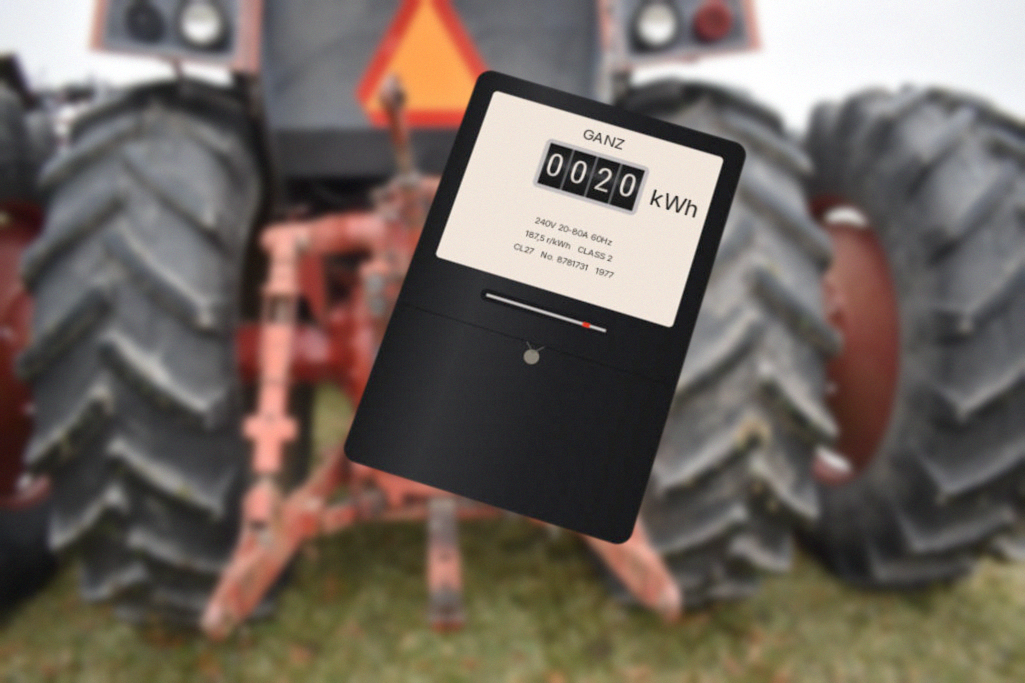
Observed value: {"value": 20, "unit": "kWh"}
